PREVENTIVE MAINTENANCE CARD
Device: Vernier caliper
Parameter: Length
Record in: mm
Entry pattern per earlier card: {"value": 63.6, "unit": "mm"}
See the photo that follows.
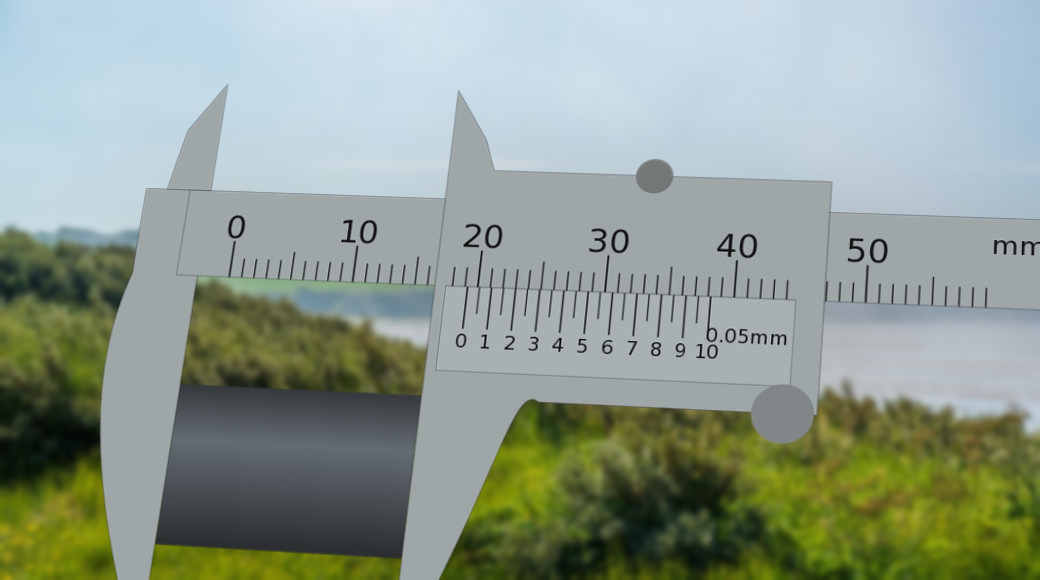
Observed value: {"value": 19.2, "unit": "mm"}
